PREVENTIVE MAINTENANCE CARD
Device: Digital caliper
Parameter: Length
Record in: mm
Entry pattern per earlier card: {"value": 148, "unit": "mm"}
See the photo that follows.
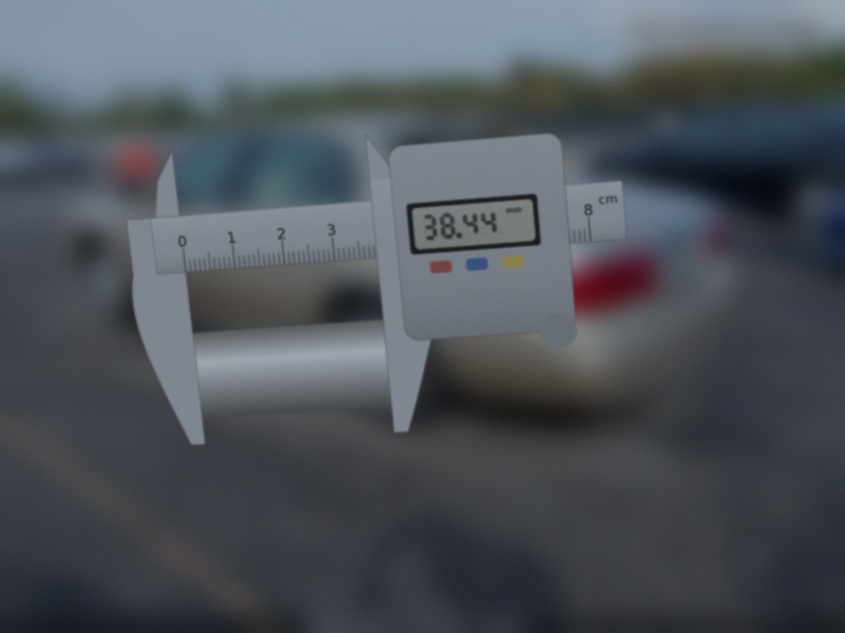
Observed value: {"value": 38.44, "unit": "mm"}
